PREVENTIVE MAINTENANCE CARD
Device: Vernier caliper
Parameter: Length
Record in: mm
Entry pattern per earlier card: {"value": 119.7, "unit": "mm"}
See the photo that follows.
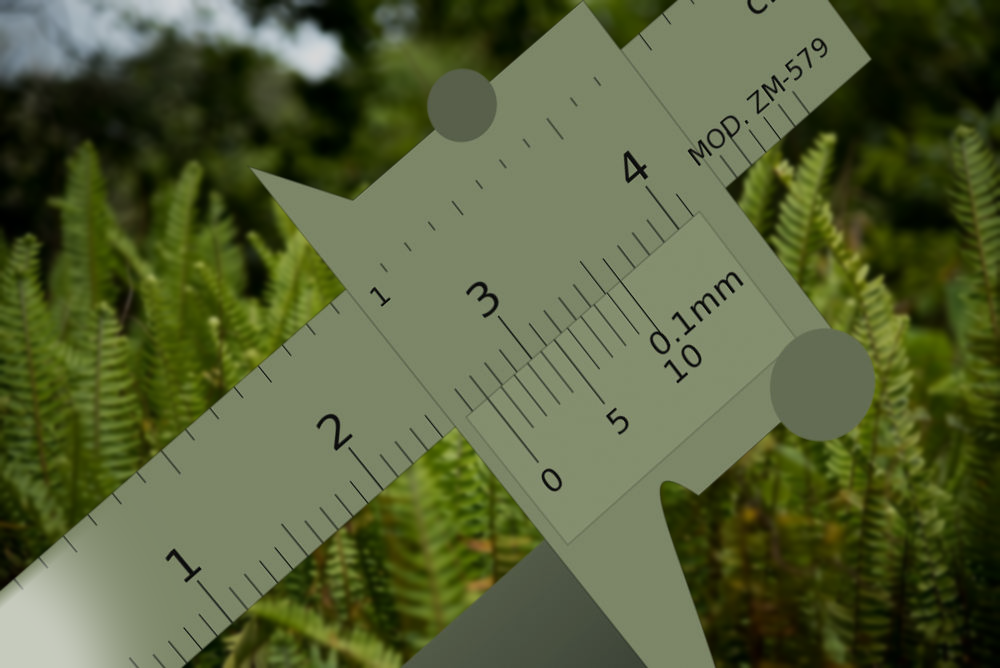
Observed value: {"value": 27.0, "unit": "mm"}
